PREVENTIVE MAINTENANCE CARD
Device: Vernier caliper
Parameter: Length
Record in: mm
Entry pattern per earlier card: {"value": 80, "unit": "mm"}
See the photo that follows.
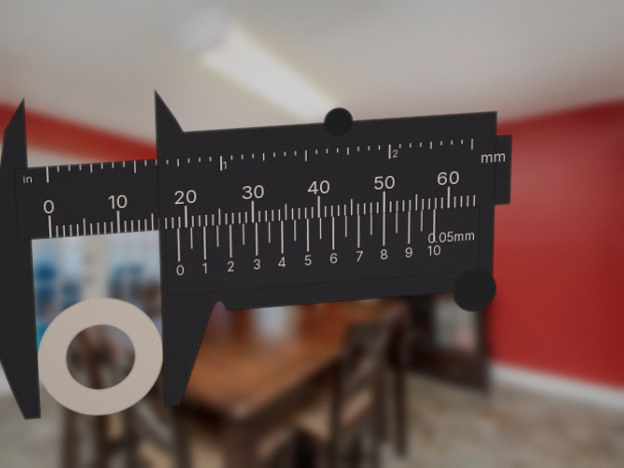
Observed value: {"value": 18.8, "unit": "mm"}
